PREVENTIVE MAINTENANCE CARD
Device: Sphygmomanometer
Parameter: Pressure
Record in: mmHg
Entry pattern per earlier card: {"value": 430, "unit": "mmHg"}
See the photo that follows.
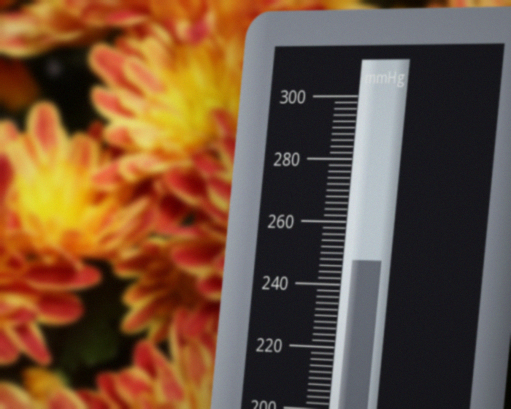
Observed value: {"value": 248, "unit": "mmHg"}
